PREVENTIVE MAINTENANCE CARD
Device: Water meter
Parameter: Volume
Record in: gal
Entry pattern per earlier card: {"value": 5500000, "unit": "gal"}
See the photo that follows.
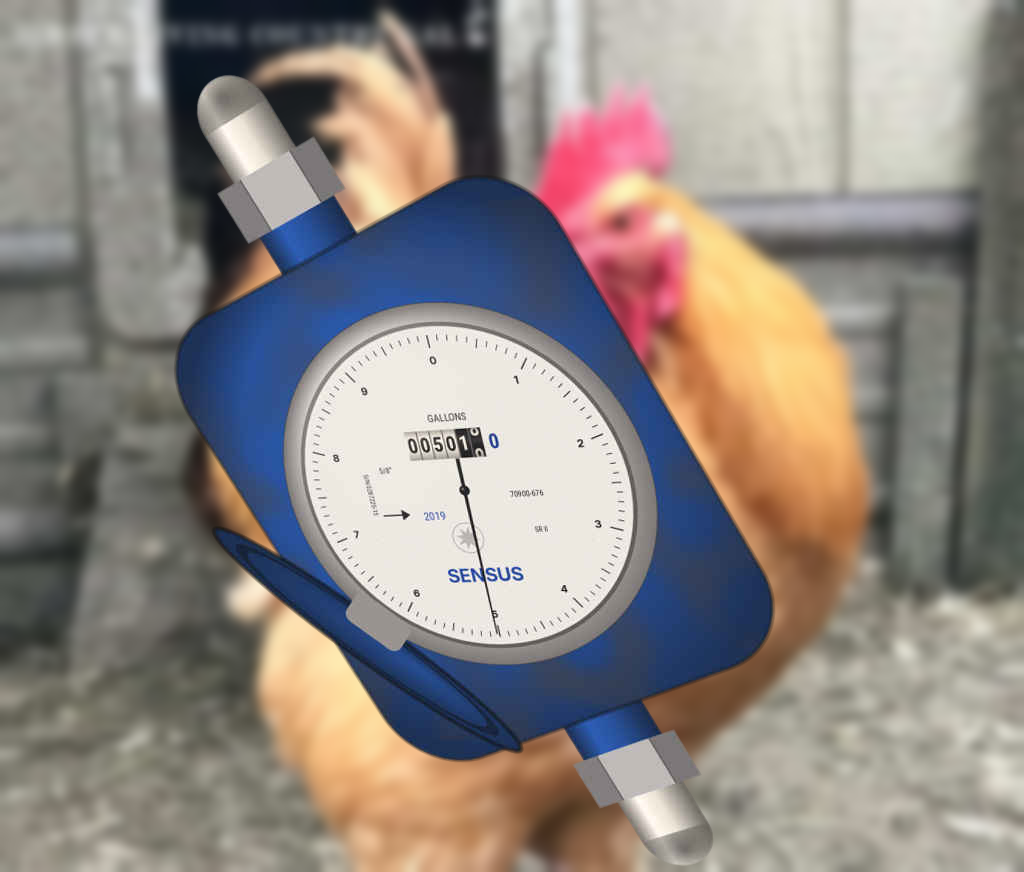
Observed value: {"value": 50185.0, "unit": "gal"}
